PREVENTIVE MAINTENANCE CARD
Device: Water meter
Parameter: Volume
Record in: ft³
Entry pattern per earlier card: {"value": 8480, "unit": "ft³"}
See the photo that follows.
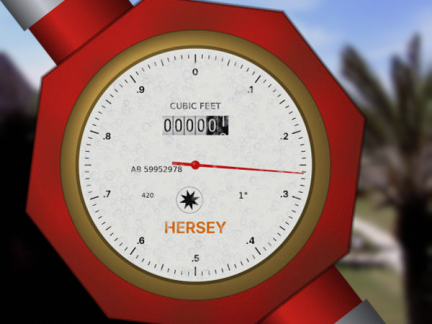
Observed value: {"value": 1.26, "unit": "ft³"}
